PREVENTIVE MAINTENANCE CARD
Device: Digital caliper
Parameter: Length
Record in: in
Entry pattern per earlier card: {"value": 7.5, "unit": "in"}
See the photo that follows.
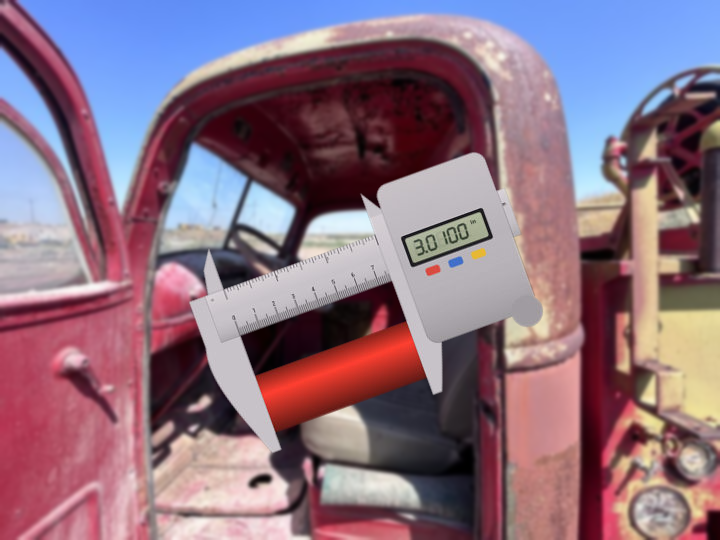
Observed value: {"value": 3.0100, "unit": "in"}
